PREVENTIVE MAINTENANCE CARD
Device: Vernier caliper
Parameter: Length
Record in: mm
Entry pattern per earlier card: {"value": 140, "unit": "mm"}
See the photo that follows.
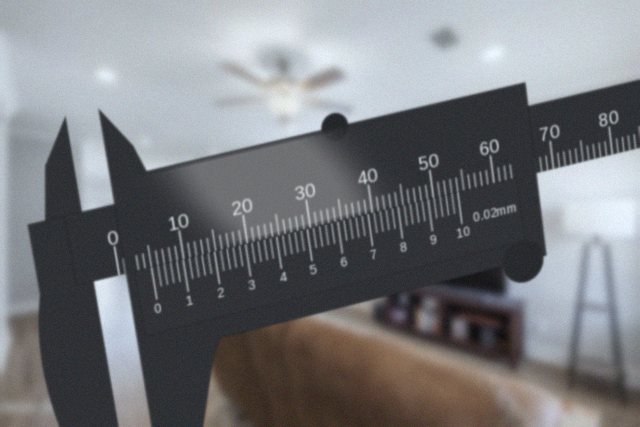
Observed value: {"value": 5.0, "unit": "mm"}
